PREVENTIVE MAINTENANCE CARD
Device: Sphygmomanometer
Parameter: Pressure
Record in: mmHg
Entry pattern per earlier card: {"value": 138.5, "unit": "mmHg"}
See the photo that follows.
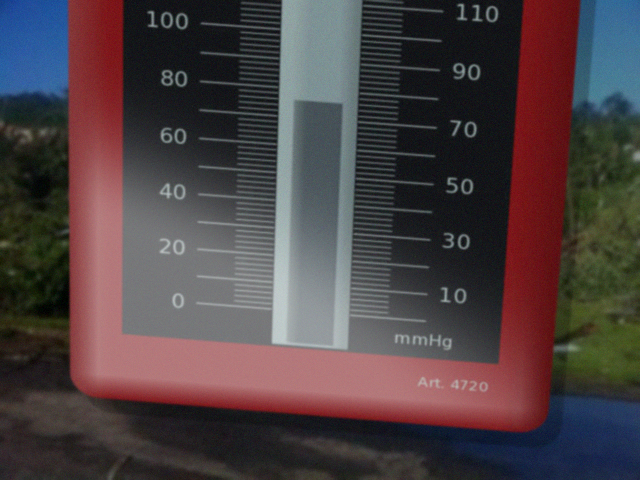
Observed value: {"value": 76, "unit": "mmHg"}
